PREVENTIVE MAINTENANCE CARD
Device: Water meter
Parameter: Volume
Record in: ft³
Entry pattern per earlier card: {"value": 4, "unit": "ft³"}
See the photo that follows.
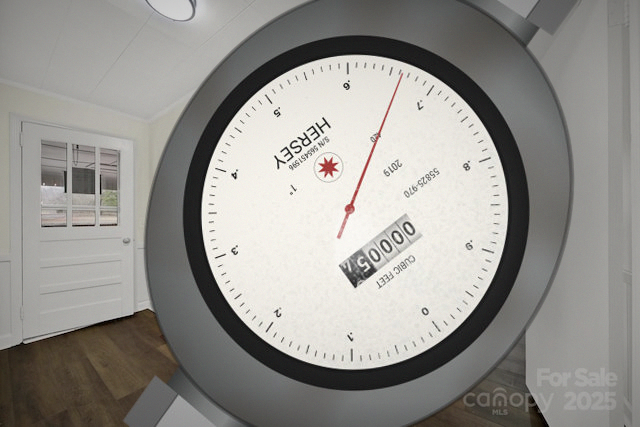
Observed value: {"value": 53.66, "unit": "ft³"}
